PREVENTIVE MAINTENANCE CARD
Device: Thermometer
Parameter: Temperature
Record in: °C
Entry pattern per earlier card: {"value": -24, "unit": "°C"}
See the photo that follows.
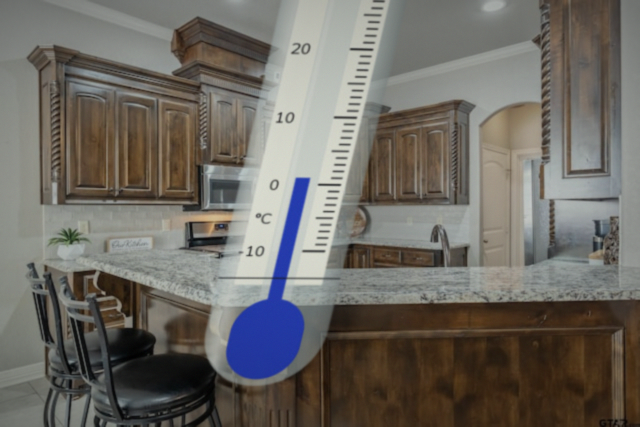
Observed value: {"value": 1, "unit": "°C"}
